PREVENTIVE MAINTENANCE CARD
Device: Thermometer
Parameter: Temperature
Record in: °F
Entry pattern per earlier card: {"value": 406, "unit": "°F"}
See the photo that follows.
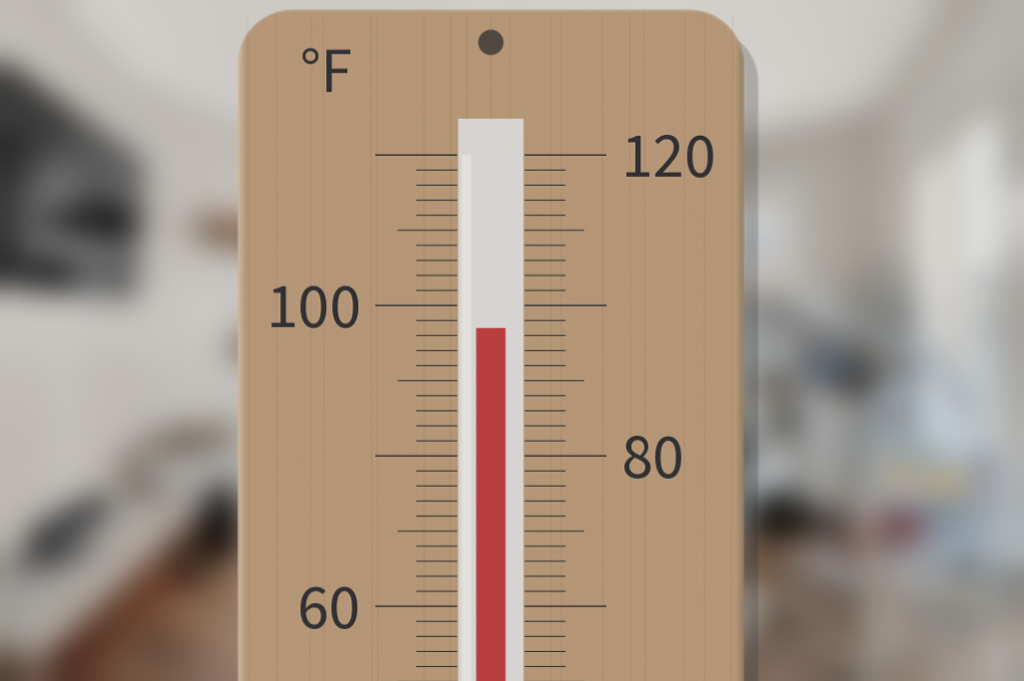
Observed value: {"value": 97, "unit": "°F"}
